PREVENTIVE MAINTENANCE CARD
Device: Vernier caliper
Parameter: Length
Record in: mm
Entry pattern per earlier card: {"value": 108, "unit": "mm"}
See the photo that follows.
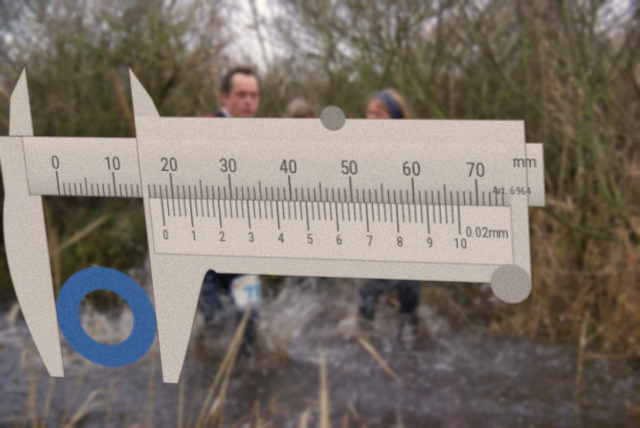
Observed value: {"value": 18.0, "unit": "mm"}
